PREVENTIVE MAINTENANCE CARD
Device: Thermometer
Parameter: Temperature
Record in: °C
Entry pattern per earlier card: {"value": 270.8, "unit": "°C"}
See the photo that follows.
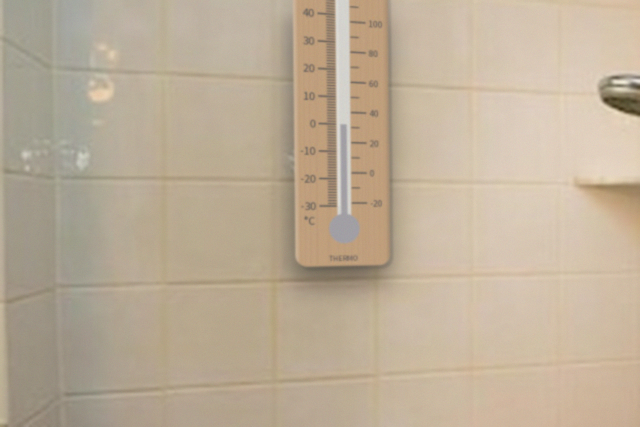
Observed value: {"value": 0, "unit": "°C"}
